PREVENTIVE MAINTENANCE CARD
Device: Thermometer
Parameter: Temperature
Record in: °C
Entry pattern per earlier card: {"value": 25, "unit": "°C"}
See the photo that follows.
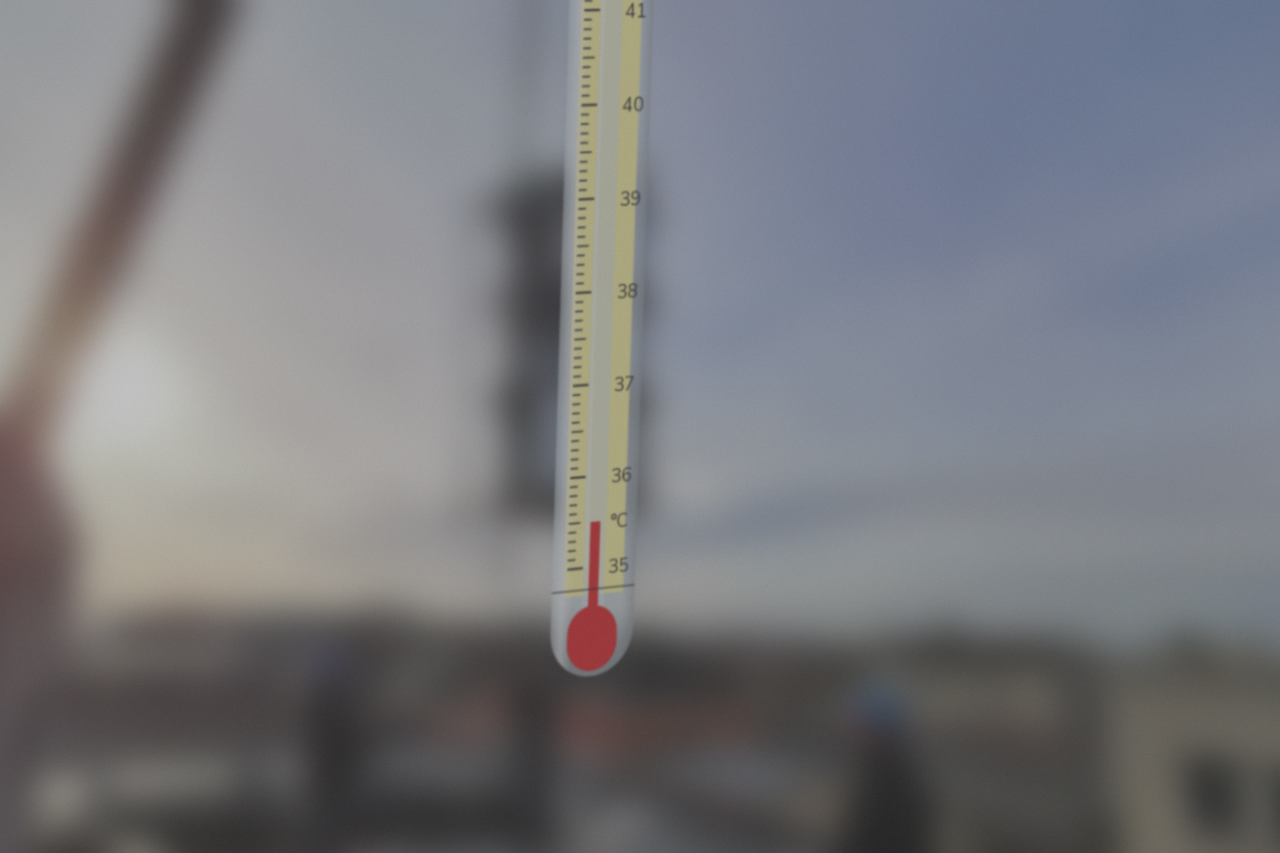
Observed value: {"value": 35.5, "unit": "°C"}
